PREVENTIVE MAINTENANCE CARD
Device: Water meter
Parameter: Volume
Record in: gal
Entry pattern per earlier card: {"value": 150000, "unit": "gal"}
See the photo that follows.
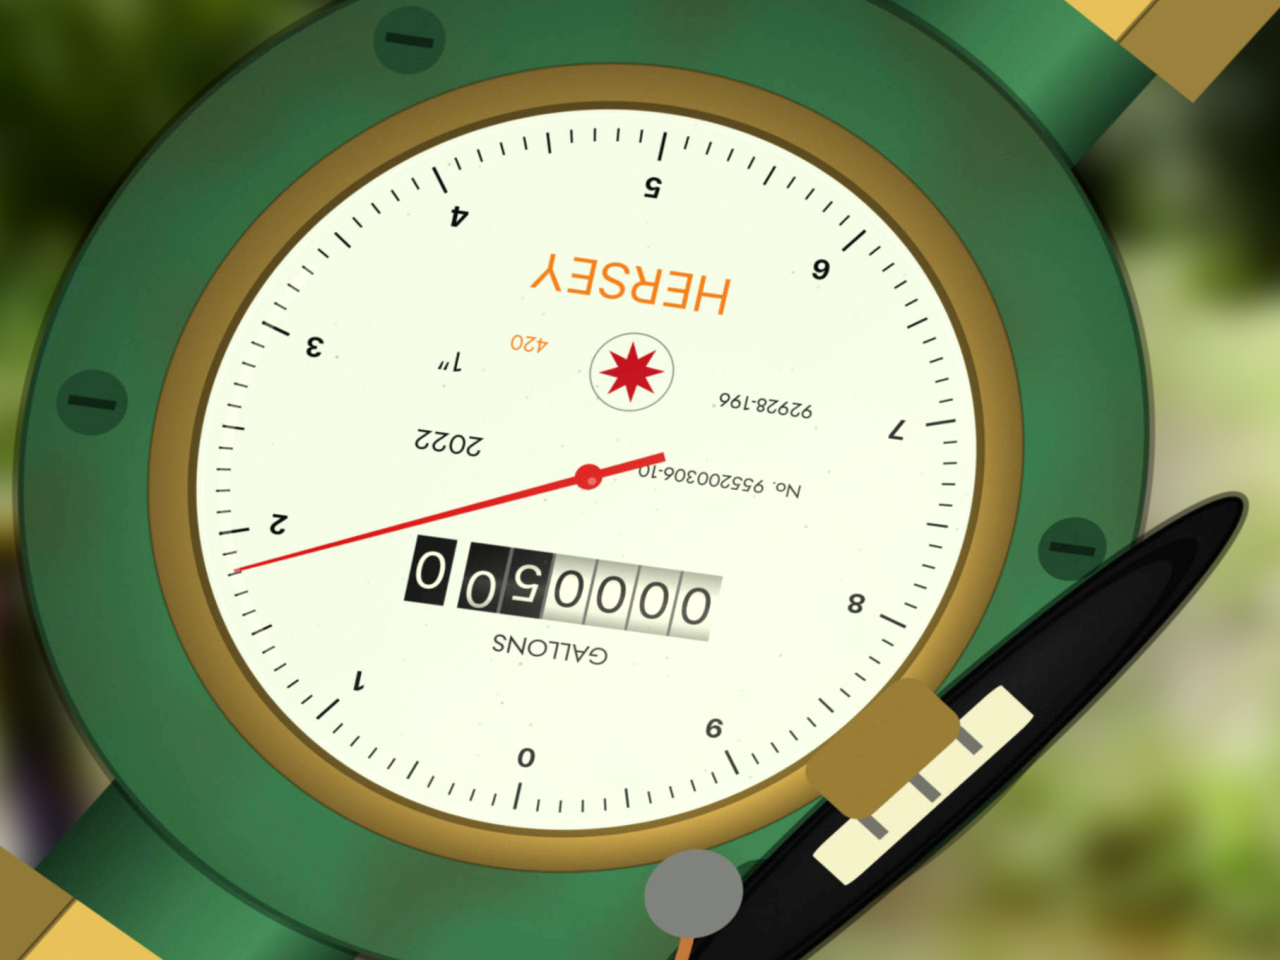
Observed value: {"value": 501.8, "unit": "gal"}
